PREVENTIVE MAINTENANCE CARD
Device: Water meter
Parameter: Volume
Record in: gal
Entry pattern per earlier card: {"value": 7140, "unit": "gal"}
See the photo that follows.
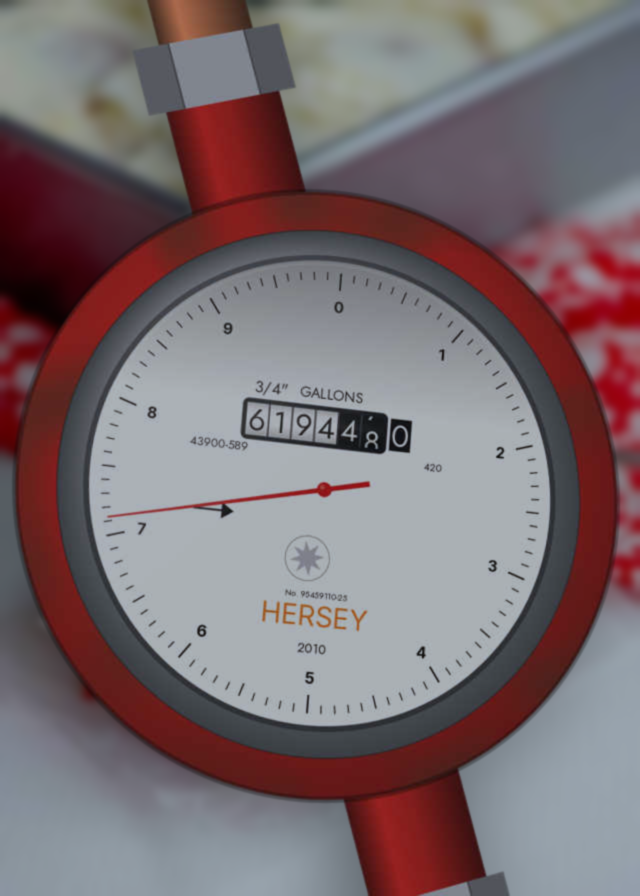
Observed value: {"value": 6194477.1, "unit": "gal"}
